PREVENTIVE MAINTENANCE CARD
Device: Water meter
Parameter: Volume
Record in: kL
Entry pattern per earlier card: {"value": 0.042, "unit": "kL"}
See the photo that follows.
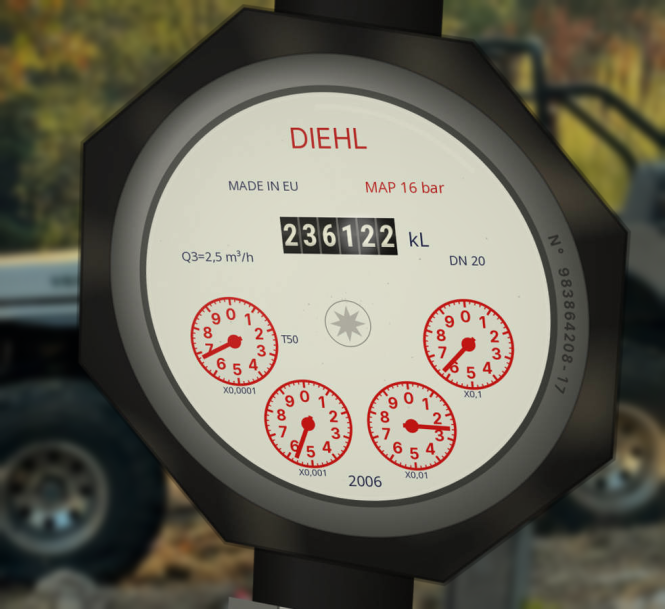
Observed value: {"value": 236122.6256, "unit": "kL"}
